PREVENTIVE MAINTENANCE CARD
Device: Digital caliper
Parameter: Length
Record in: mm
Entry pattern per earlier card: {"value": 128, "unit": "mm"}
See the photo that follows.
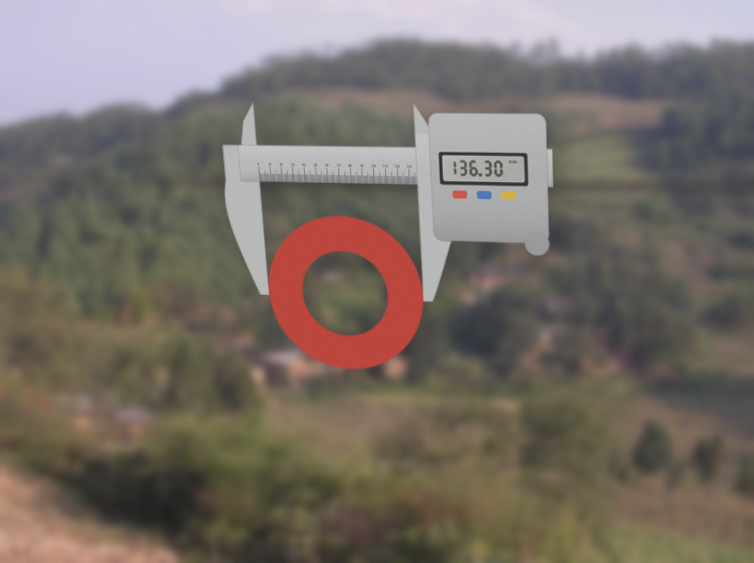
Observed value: {"value": 136.30, "unit": "mm"}
